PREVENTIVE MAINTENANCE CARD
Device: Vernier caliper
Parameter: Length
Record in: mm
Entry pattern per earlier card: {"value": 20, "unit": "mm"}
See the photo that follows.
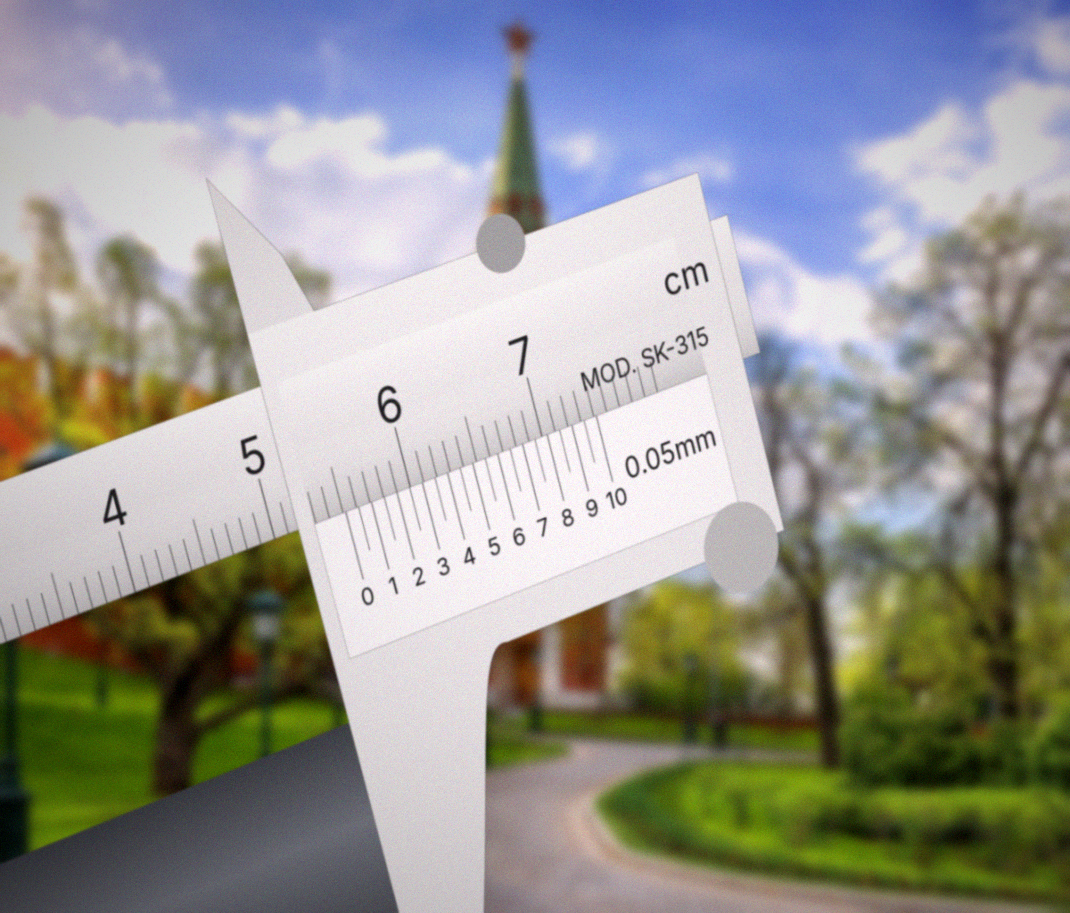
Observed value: {"value": 55.2, "unit": "mm"}
